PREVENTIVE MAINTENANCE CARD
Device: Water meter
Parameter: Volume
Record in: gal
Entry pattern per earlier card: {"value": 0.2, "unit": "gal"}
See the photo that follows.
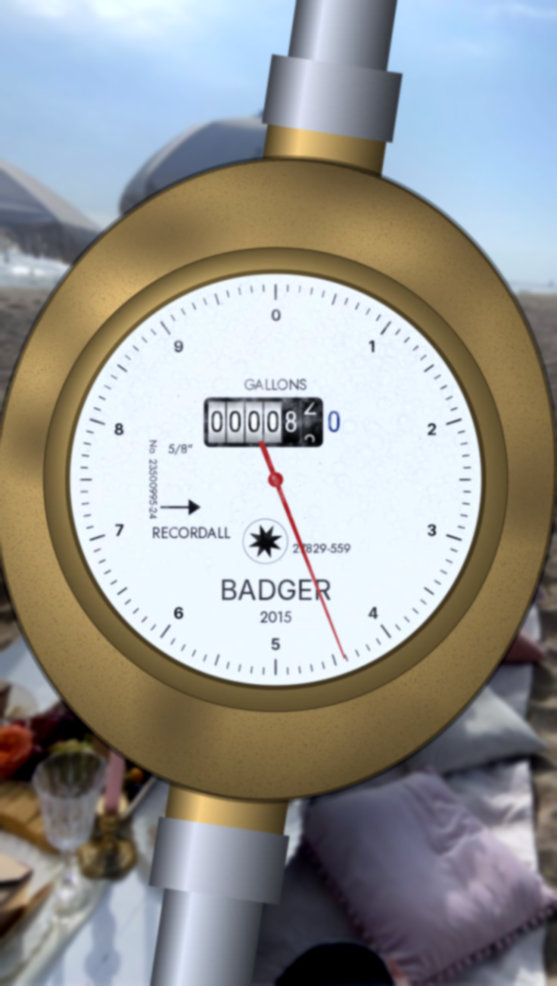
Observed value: {"value": 824.4, "unit": "gal"}
